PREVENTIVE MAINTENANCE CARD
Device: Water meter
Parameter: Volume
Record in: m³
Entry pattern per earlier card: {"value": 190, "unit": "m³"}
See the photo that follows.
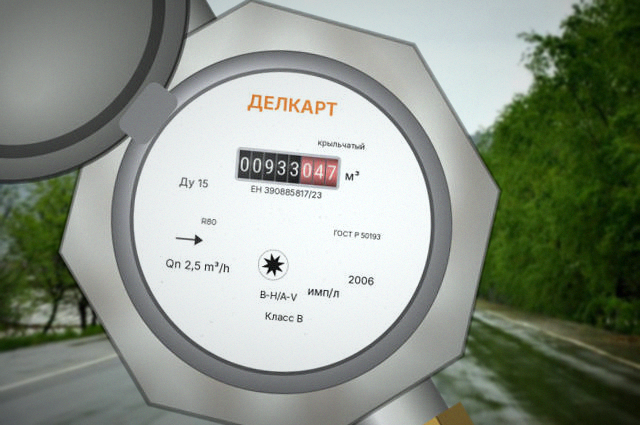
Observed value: {"value": 933.047, "unit": "m³"}
